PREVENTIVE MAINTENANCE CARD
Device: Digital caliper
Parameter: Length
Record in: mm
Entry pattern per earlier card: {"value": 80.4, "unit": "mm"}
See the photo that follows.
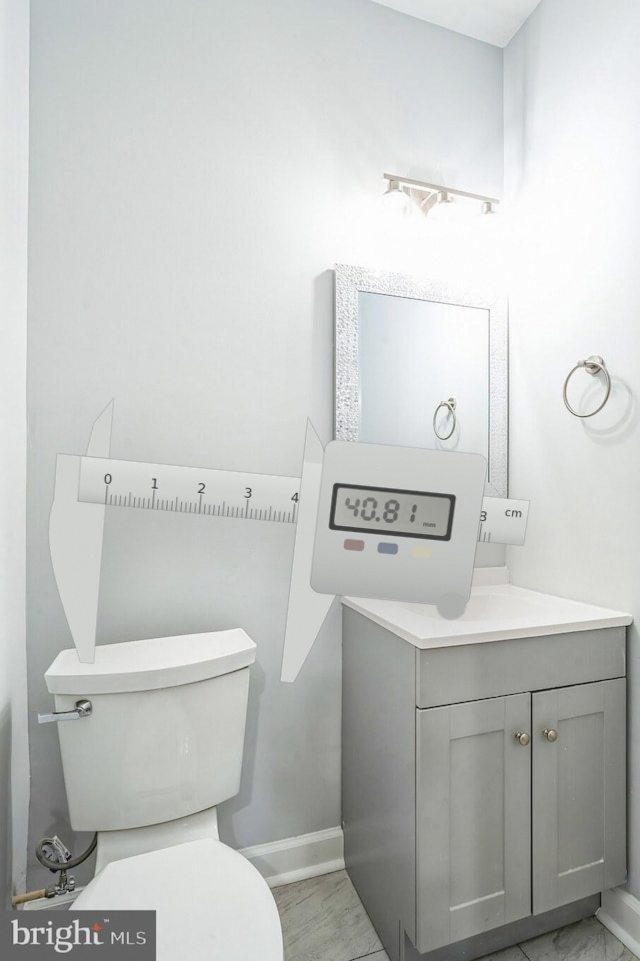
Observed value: {"value": 40.81, "unit": "mm"}
